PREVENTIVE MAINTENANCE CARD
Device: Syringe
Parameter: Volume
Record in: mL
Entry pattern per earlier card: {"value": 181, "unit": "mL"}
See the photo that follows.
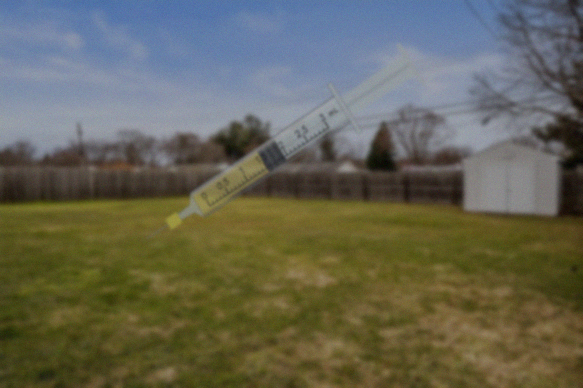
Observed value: {"value": 1.5, "unit": "mL"}
